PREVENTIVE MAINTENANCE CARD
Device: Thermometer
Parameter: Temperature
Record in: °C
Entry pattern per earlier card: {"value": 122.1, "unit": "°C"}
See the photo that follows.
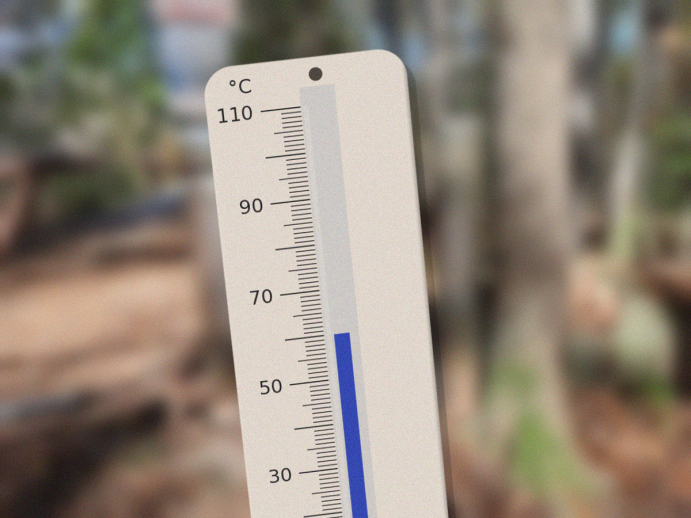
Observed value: {"value": 60, "unit": "°C"}
